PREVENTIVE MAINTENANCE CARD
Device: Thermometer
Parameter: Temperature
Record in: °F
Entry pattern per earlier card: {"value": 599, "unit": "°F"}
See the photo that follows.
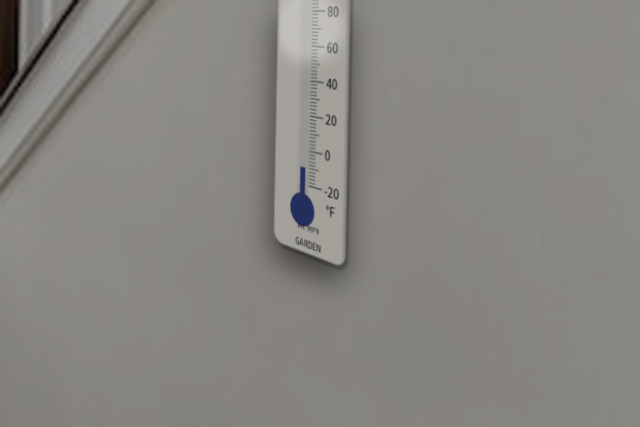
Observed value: {"value": -10, "unit": "°F"}
